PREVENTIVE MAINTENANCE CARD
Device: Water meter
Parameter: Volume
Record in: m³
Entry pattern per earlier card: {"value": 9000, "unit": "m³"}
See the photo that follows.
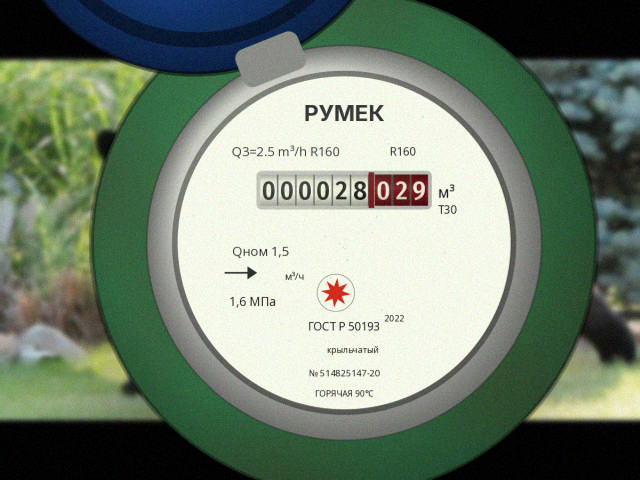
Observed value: {"value": 28.029, "unit": "m³"}
